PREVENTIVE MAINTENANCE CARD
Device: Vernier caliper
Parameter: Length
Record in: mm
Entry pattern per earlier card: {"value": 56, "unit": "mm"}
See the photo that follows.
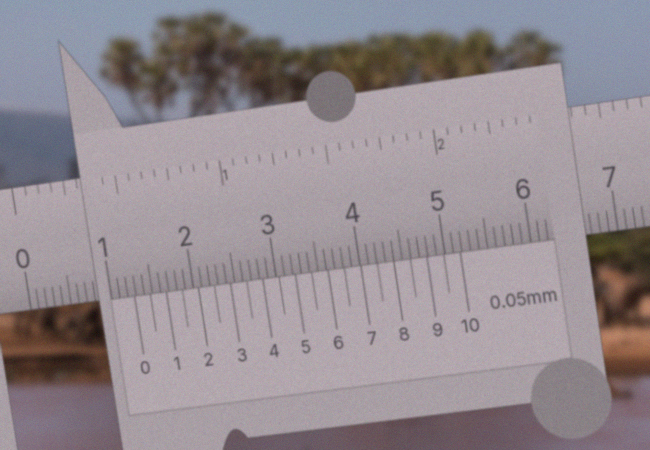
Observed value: {"value": 12.8, "unit": "mm"}
